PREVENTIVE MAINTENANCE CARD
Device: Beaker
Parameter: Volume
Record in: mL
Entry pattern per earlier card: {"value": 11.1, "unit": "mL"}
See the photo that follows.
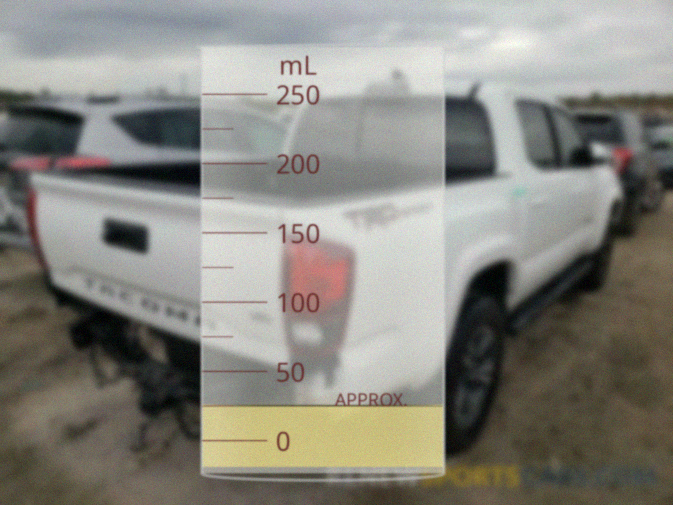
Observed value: {"value": 25, "unit": "mL"}
